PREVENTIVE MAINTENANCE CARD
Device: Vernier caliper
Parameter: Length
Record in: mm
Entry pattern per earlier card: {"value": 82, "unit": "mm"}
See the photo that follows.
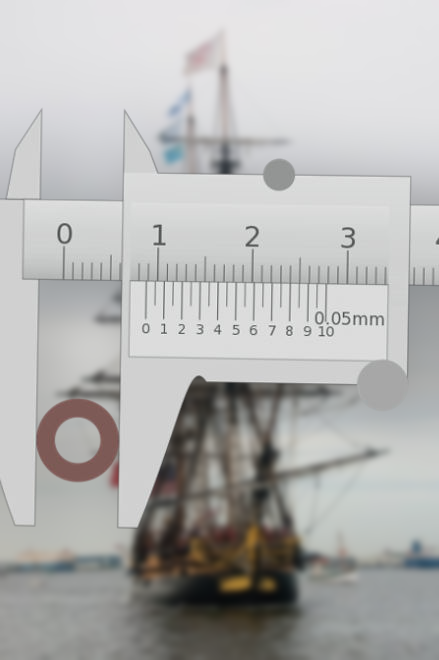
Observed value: {"value": 8.8, "unit": "mm"}
